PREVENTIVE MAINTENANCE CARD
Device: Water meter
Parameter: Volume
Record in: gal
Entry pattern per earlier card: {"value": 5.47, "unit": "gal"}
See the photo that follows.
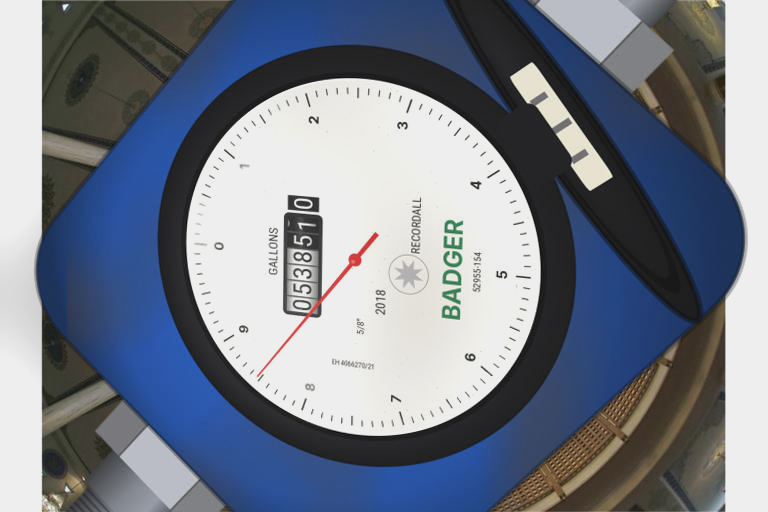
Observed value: {"value": 538508.5, "unit": "gal"}
